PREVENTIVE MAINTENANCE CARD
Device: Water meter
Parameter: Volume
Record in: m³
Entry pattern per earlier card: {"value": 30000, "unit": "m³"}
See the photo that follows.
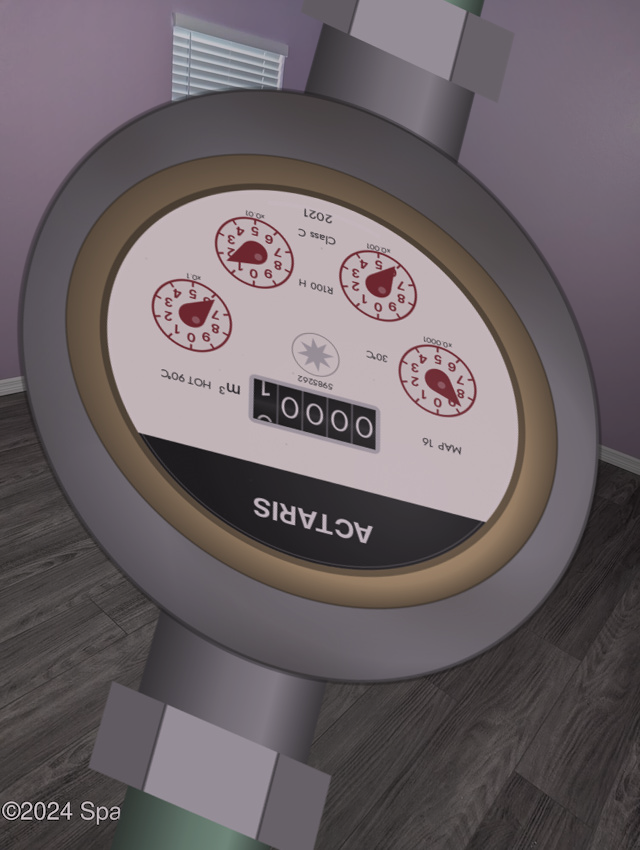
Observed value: {"value": 0.6158, "unit": "m³"}
